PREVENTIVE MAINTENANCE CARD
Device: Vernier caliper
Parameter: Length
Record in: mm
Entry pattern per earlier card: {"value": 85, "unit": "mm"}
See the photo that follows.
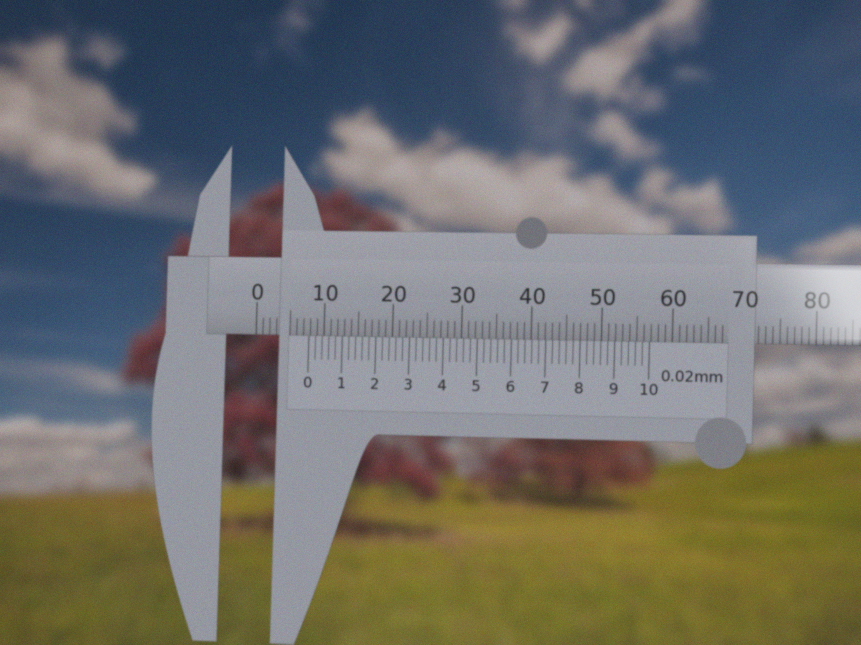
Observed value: {"value": 7.8, "unit": "mm"}
